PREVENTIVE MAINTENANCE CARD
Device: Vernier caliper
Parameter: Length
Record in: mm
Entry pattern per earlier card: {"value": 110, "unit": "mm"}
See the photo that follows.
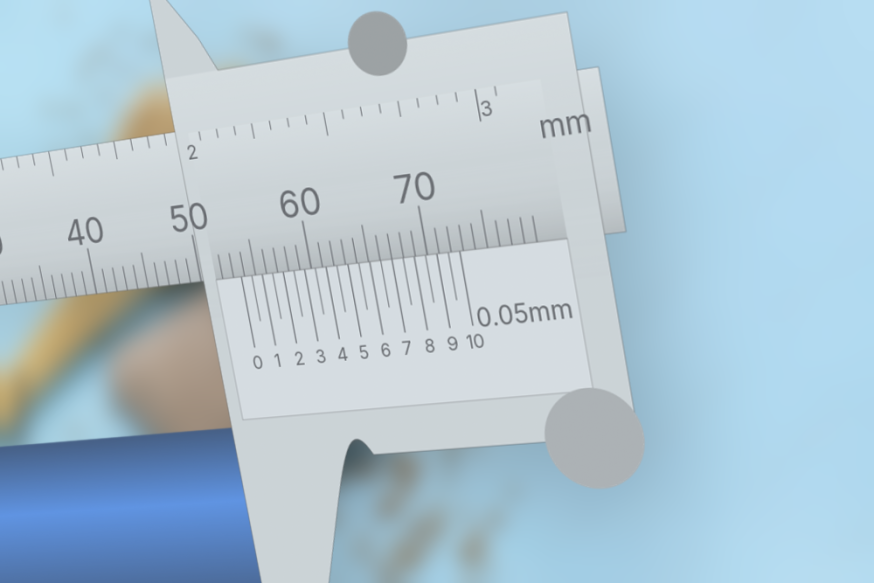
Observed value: {"value": 53.7, "unit": "mm"}
